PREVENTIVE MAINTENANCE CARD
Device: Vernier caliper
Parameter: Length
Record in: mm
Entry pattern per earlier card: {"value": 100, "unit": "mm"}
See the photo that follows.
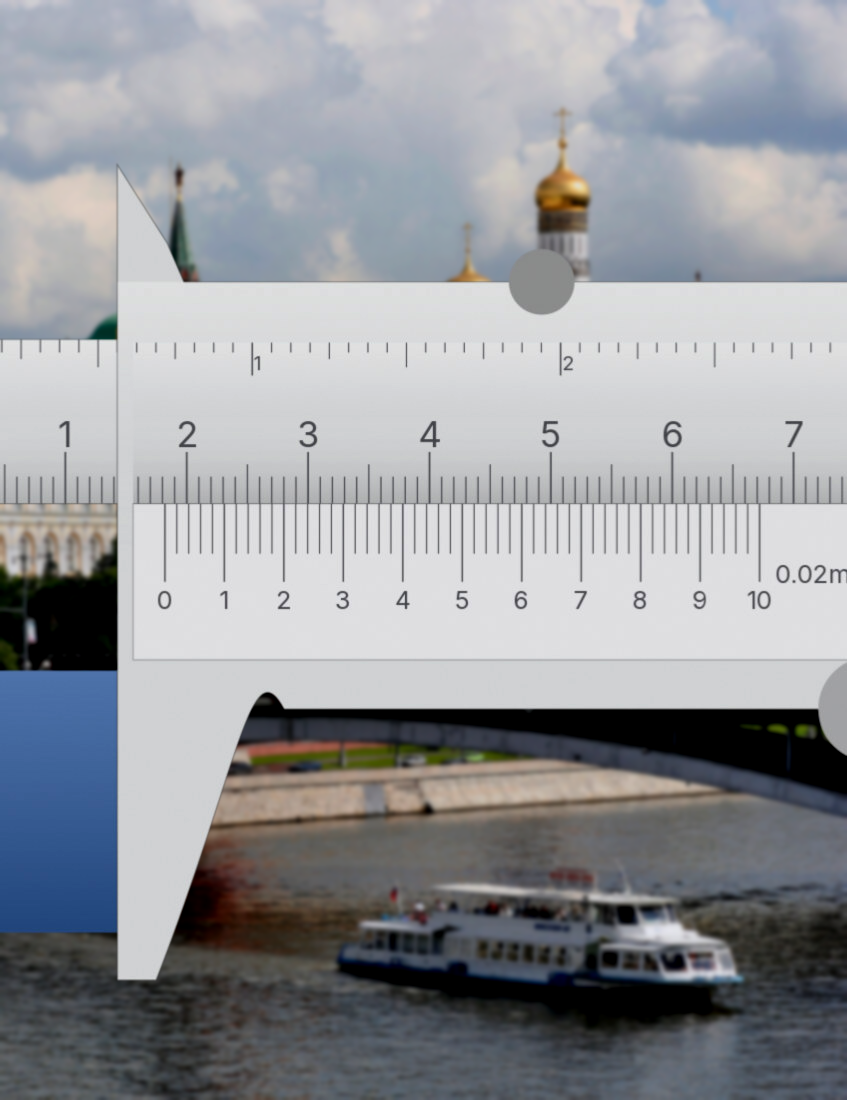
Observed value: {"value": 18.2, "unit": "mm"}
